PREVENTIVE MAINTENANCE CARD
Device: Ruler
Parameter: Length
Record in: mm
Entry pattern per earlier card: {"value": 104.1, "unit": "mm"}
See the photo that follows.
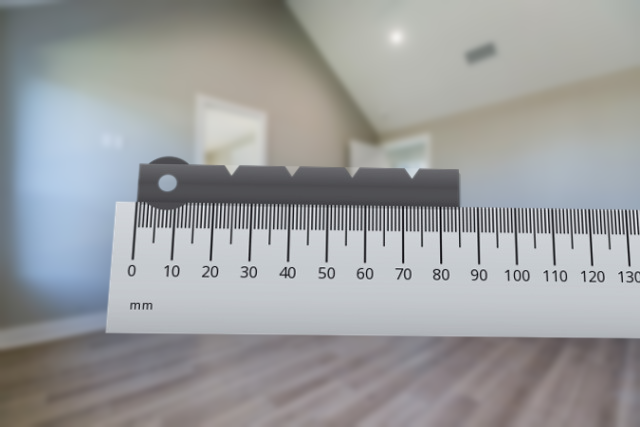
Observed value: {"value": 85, "unit": "mm"}
